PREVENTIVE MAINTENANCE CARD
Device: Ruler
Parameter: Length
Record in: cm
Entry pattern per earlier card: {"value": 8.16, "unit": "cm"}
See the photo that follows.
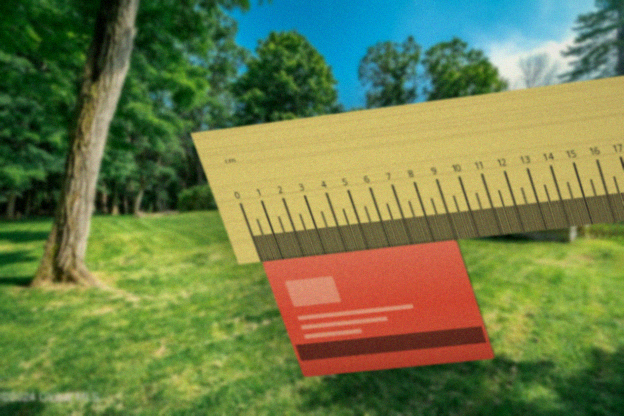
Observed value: {"value": 9, "unit": "cm"}
